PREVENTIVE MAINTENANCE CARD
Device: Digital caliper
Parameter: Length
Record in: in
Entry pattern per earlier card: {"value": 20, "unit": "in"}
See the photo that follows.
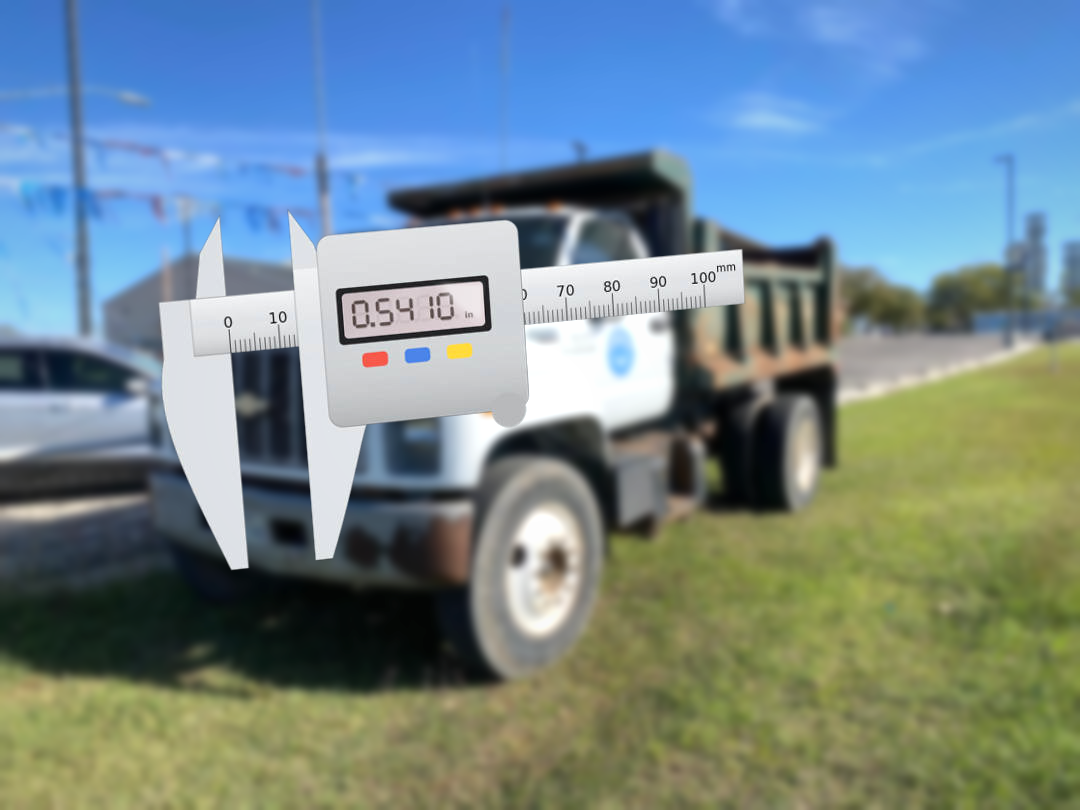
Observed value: {"value": 0.5410, "unit": "in"}
